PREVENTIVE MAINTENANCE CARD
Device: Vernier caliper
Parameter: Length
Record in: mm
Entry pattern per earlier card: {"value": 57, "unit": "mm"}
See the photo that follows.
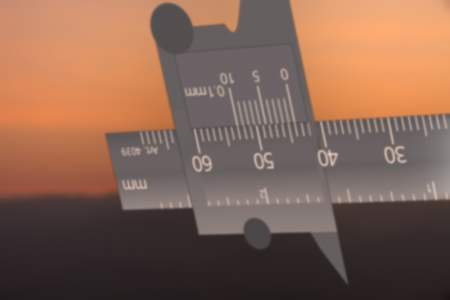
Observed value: {"value": 44.0, "unit": "mm"}
